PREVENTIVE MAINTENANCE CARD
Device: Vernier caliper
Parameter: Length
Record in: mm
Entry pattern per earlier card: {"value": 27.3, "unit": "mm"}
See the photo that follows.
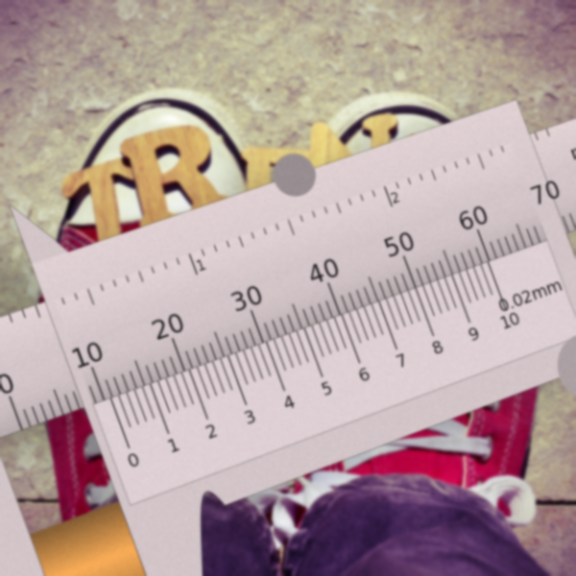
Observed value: {"value": 10.8, "unit": "mm"}
